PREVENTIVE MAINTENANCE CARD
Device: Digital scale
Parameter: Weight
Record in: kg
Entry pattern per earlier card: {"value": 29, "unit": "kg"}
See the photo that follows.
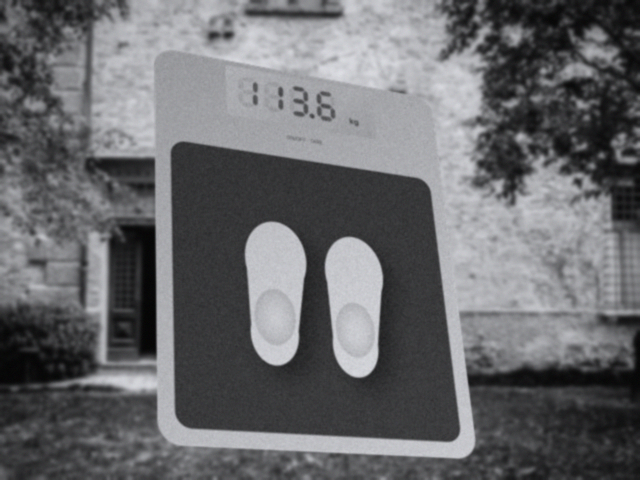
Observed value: {"value": 113.6, "unit": "kg"}
